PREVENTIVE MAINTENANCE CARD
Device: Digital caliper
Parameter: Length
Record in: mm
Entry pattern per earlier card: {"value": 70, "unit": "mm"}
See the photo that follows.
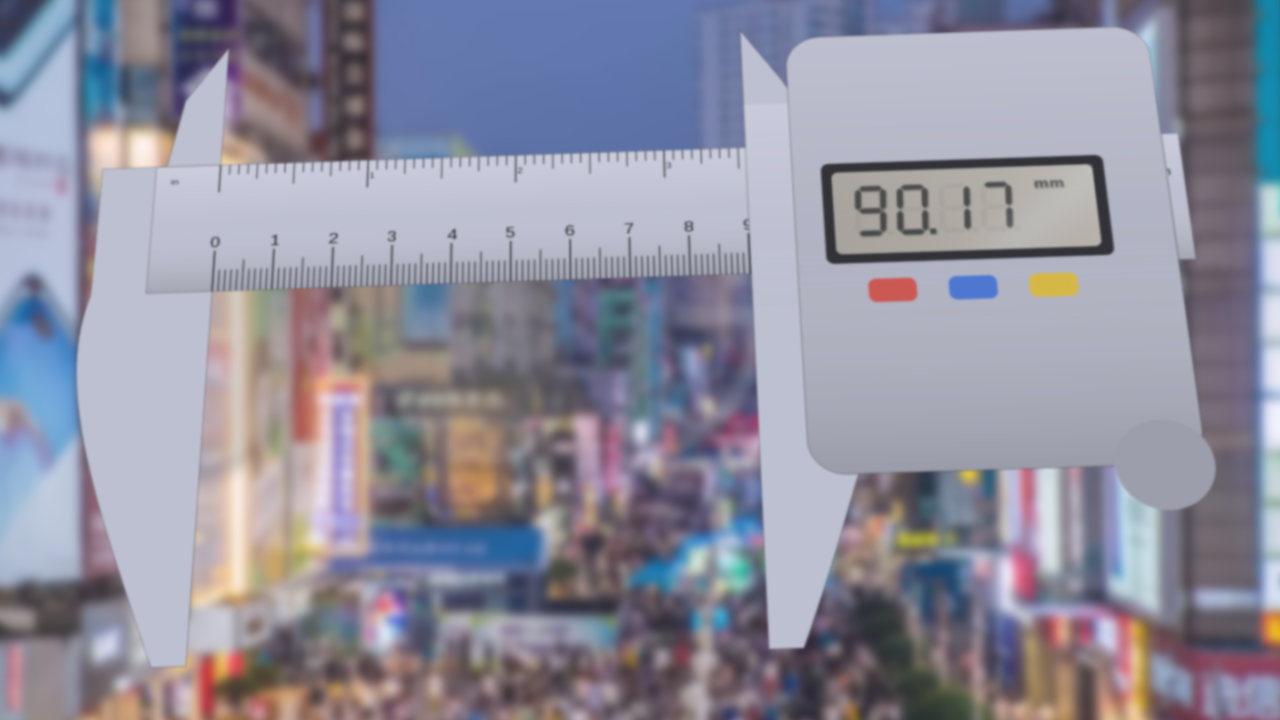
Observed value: {"value": 90.17, "unit": "mm"}
